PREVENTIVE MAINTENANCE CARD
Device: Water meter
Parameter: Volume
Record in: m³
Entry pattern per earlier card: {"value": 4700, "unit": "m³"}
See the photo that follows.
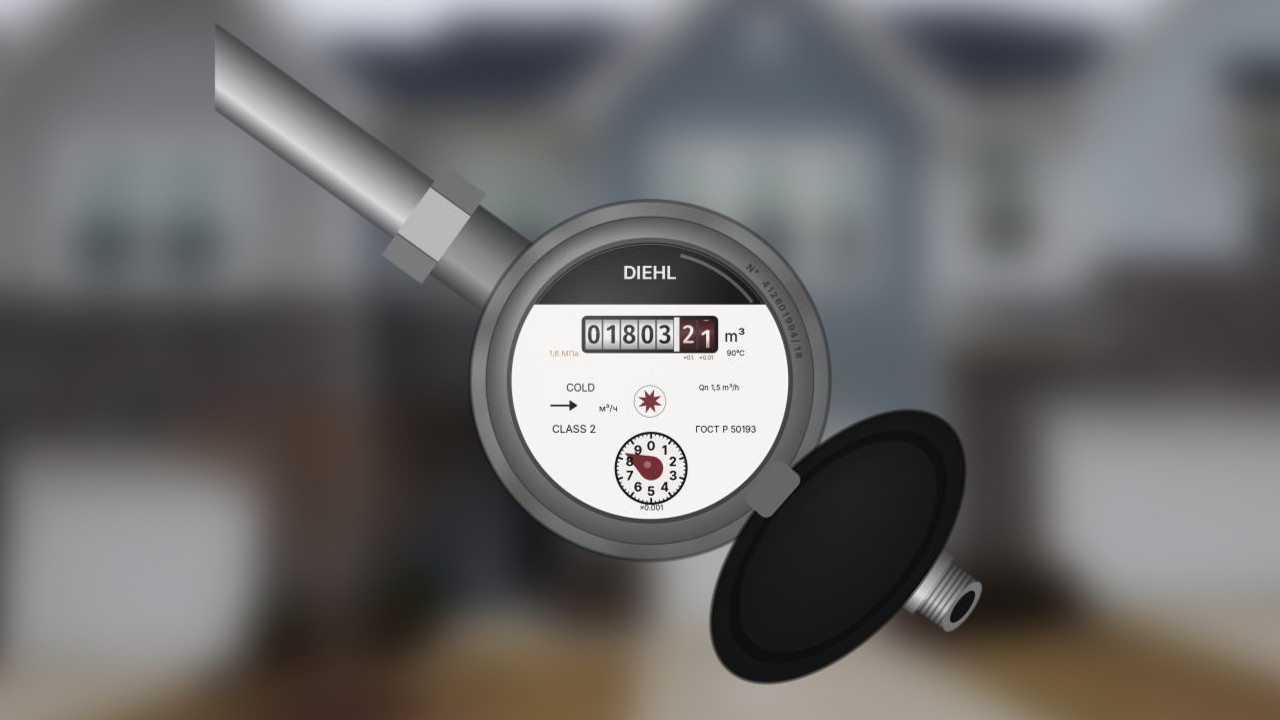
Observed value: {"value": 1803.208, "unit": "m³"}
